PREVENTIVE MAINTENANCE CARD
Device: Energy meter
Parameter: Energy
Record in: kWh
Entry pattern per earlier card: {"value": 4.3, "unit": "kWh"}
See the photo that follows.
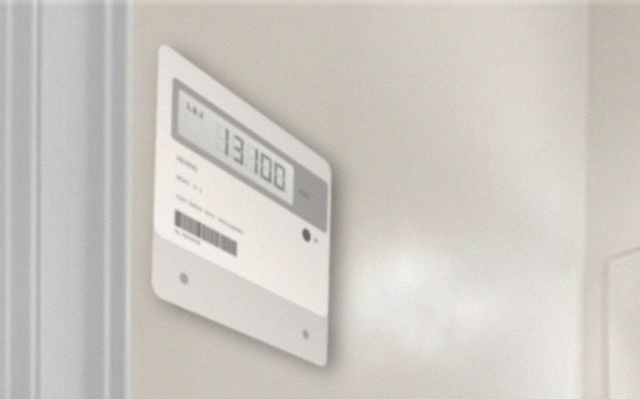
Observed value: {"value": 13100, "unit": "kWh"}
